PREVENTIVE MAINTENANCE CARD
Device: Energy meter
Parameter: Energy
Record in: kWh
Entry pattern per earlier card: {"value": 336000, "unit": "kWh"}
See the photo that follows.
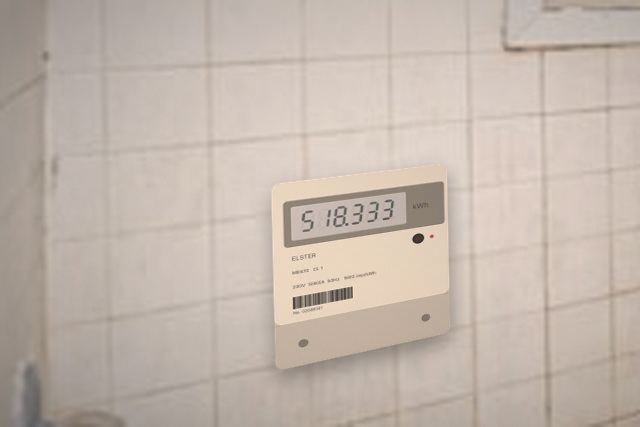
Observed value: {"value": 518.333, "unit": "kWh"}
